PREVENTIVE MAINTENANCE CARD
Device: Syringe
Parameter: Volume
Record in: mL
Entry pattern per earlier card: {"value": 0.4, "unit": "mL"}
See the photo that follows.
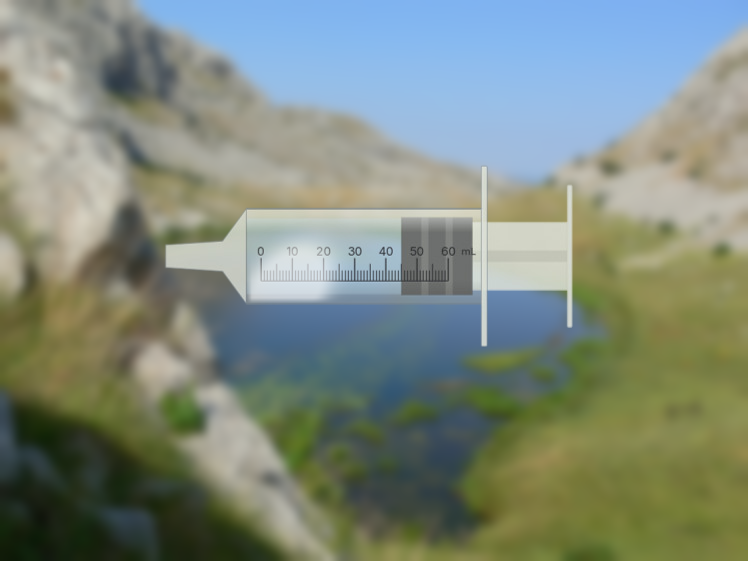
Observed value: {"value": 45, "unit": "mL"}
